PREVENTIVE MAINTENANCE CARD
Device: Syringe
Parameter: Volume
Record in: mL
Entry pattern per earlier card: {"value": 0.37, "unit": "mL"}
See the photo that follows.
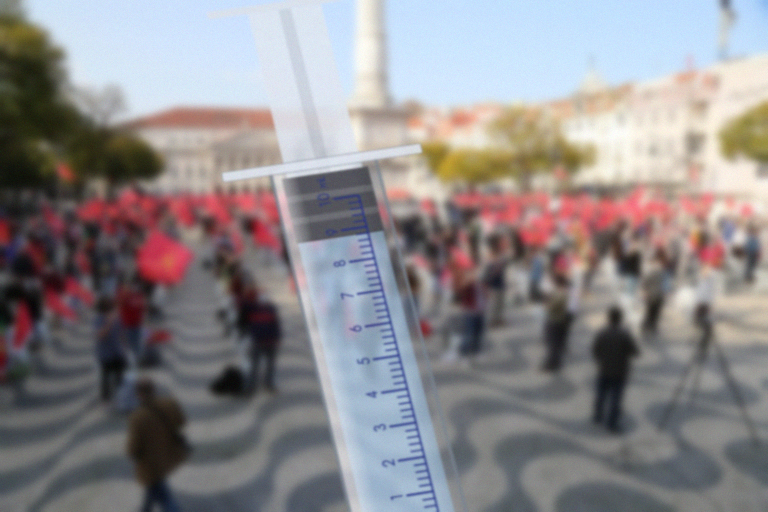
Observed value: {"value": 8.8, "unit": "mL"}
